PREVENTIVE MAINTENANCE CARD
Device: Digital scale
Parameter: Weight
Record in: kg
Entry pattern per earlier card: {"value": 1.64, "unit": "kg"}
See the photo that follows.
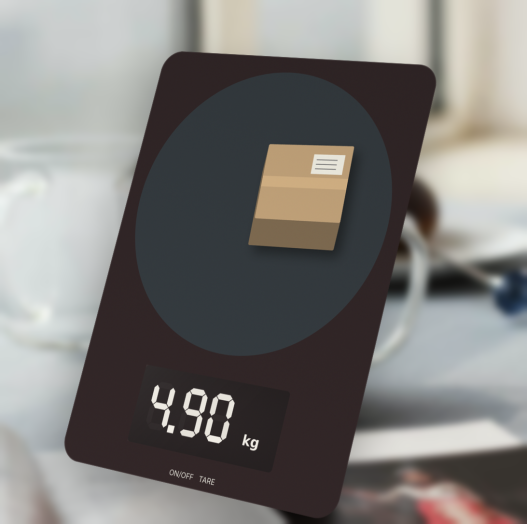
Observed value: {"value": 4.90, "unit": "kg"}
